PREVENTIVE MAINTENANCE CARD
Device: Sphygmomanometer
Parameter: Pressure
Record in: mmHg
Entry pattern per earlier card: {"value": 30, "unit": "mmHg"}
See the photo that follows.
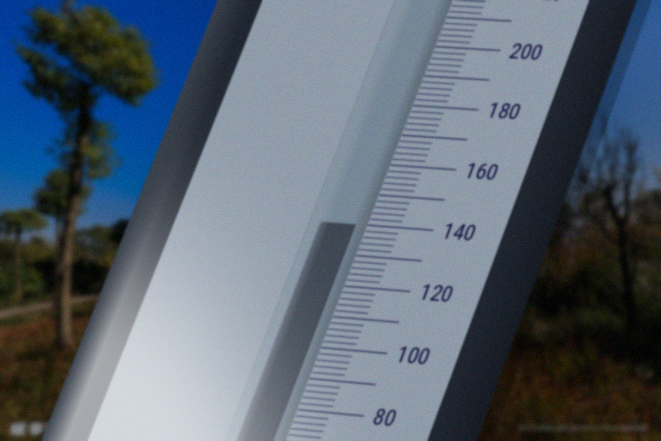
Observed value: {"value": 140, "unit": "mmHg"}
